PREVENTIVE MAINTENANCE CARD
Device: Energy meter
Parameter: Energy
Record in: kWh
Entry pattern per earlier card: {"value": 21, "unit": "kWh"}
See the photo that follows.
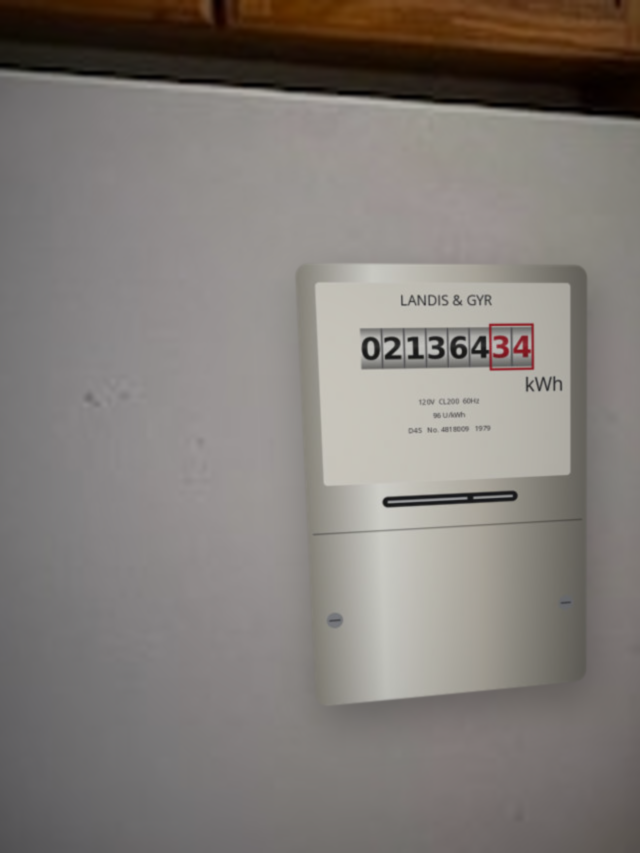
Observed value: {"value": 21364.34, "unit": "kWh"}
